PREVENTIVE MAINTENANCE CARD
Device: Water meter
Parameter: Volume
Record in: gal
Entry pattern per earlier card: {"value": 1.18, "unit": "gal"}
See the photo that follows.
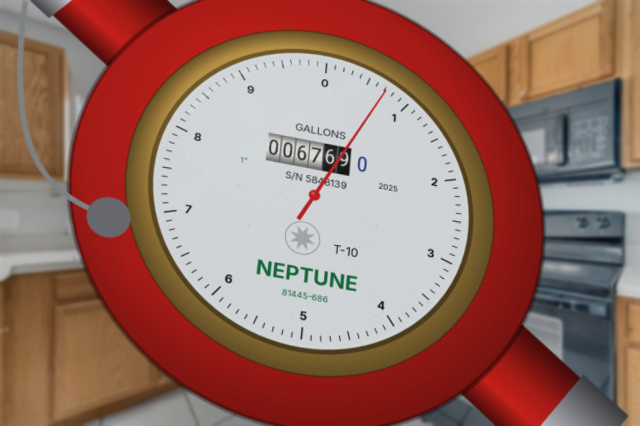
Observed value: {"value": 67690.7, "unit": "gal"}
